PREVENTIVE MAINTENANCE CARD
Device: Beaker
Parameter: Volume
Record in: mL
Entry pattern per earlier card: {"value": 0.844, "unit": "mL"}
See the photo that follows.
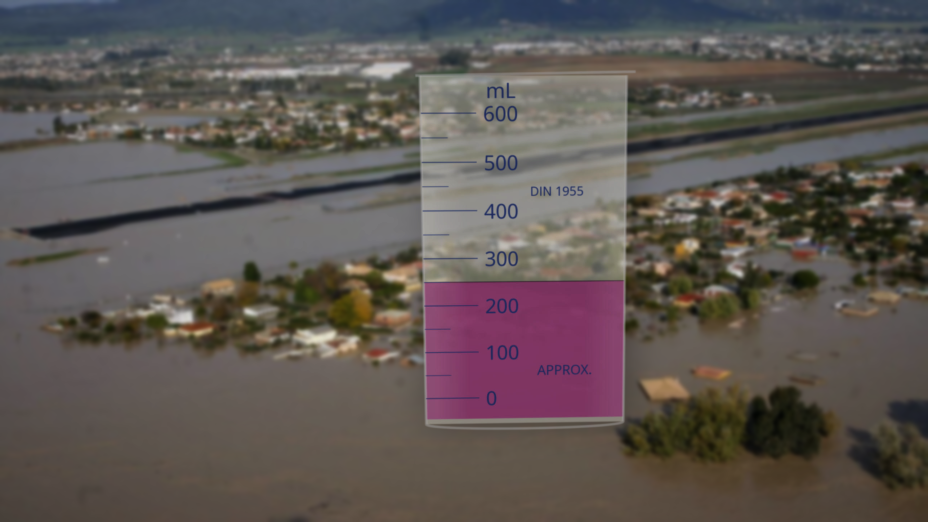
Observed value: {"value": 250, "unit": "mL"}
